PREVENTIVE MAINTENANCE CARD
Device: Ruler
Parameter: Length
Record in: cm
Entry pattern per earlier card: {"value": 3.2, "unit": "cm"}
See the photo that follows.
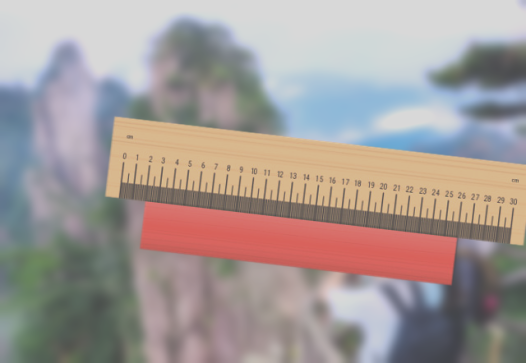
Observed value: {"value": 24, "unit": "cm"}
